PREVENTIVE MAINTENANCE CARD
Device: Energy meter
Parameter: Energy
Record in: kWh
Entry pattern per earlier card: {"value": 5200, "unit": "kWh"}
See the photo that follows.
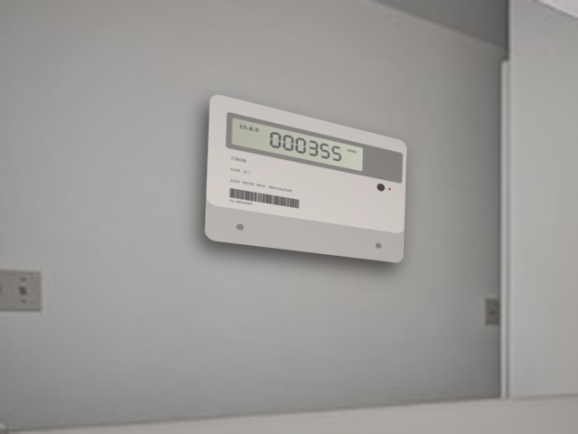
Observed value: {"value": 355, "unit": "kWh"}
